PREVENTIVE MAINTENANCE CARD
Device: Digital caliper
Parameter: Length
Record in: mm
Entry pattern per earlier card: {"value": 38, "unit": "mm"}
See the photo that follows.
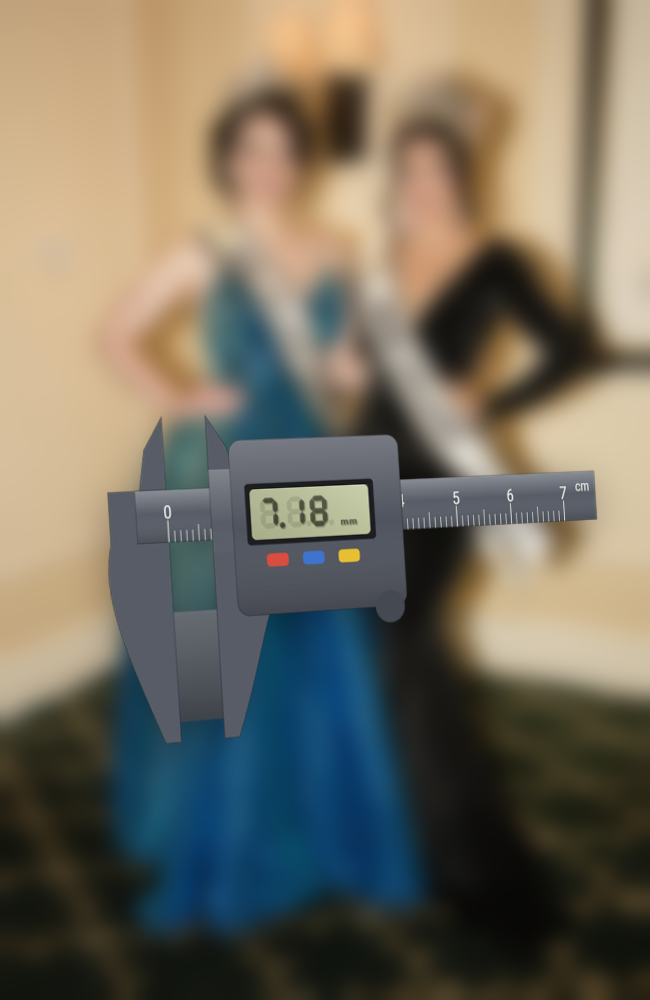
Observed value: {"value": 7.18, "unit": "mm"}
